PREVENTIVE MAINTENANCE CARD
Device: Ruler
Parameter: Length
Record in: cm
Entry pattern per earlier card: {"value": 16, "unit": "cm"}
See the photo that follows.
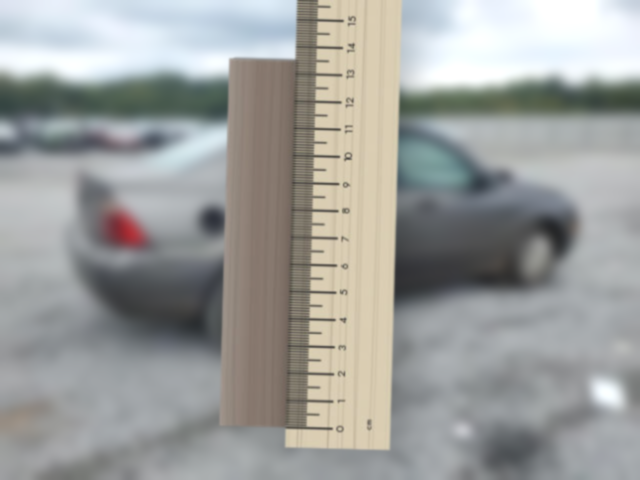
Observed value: {"value": 13.5, "unit": "cm"}
